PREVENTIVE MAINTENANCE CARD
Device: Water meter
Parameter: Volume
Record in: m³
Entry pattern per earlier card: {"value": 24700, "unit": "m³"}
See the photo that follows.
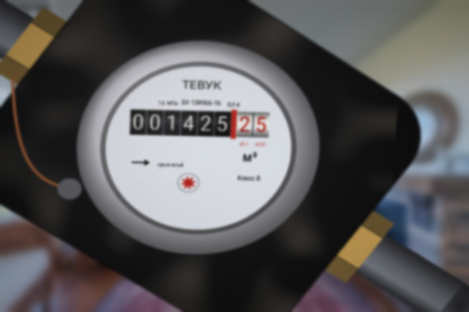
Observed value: {"value": 1425.25, "unit": "m³"}
